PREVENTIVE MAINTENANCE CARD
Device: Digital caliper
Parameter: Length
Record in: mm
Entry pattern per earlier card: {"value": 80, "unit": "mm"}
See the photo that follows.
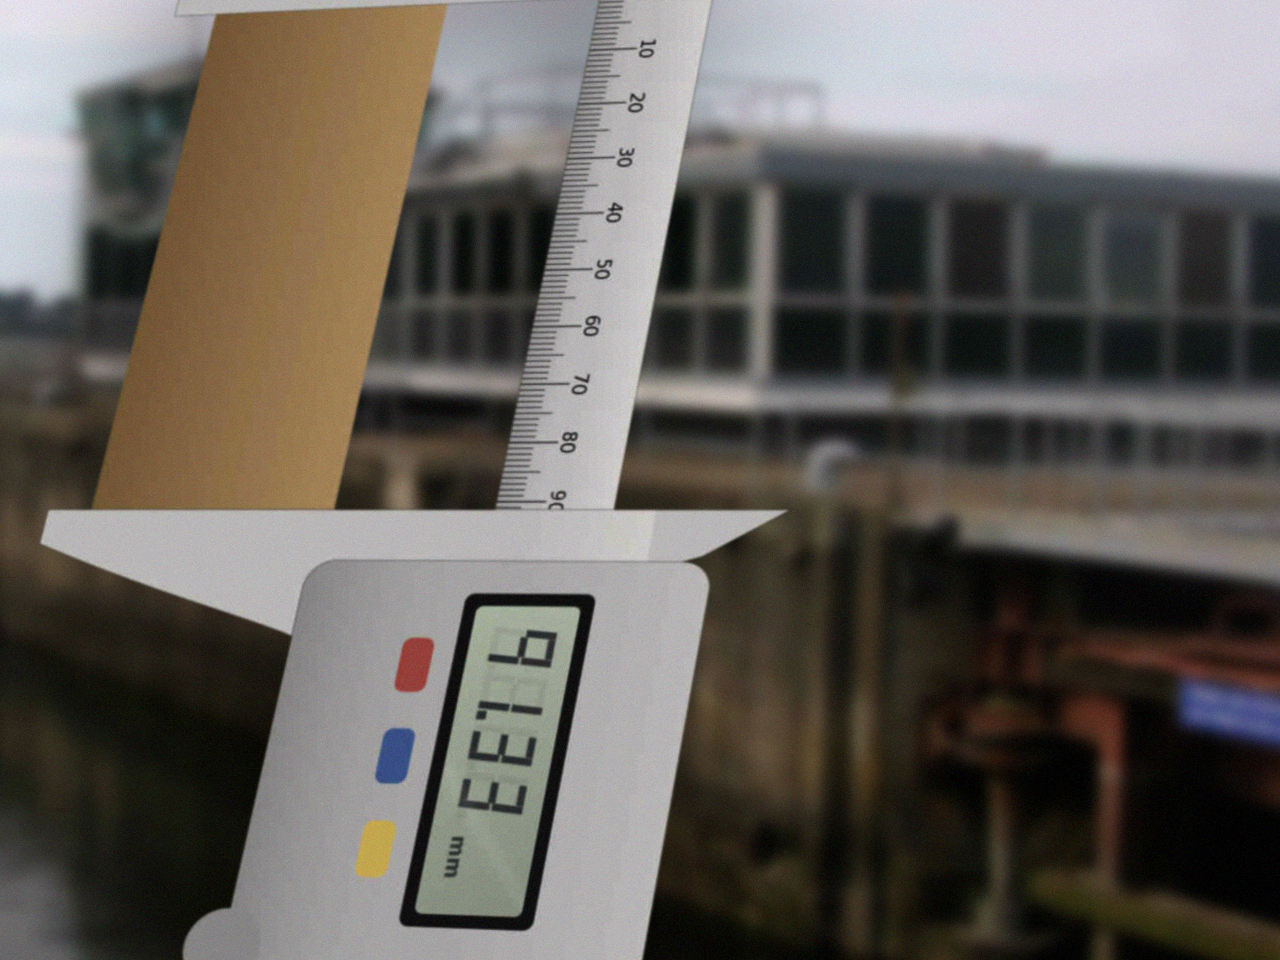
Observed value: {"value": 91.33, "unit": "mm"}
